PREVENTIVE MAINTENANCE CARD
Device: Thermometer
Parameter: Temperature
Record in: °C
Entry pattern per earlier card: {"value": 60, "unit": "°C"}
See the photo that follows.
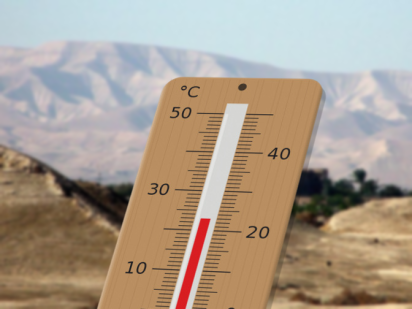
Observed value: {"value": 23, "unit": "°C"}
